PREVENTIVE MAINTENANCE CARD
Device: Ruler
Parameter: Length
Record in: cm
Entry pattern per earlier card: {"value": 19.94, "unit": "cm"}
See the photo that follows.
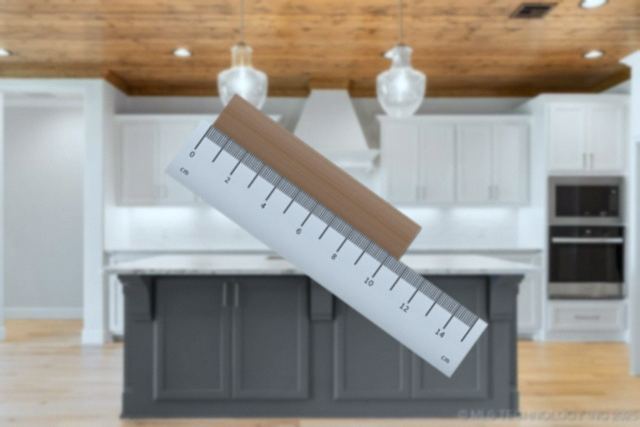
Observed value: {"value": 10.5, "unit": "cm"}
